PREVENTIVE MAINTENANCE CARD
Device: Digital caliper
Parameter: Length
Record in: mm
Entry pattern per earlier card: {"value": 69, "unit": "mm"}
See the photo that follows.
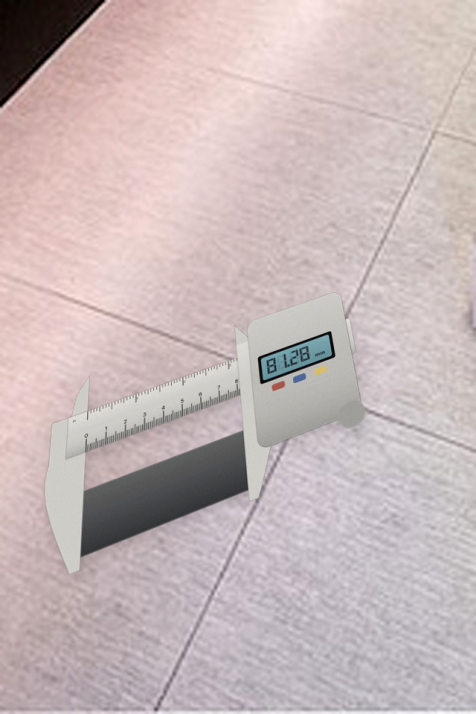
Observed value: {"value": 81.28, "unit": "mm"}
